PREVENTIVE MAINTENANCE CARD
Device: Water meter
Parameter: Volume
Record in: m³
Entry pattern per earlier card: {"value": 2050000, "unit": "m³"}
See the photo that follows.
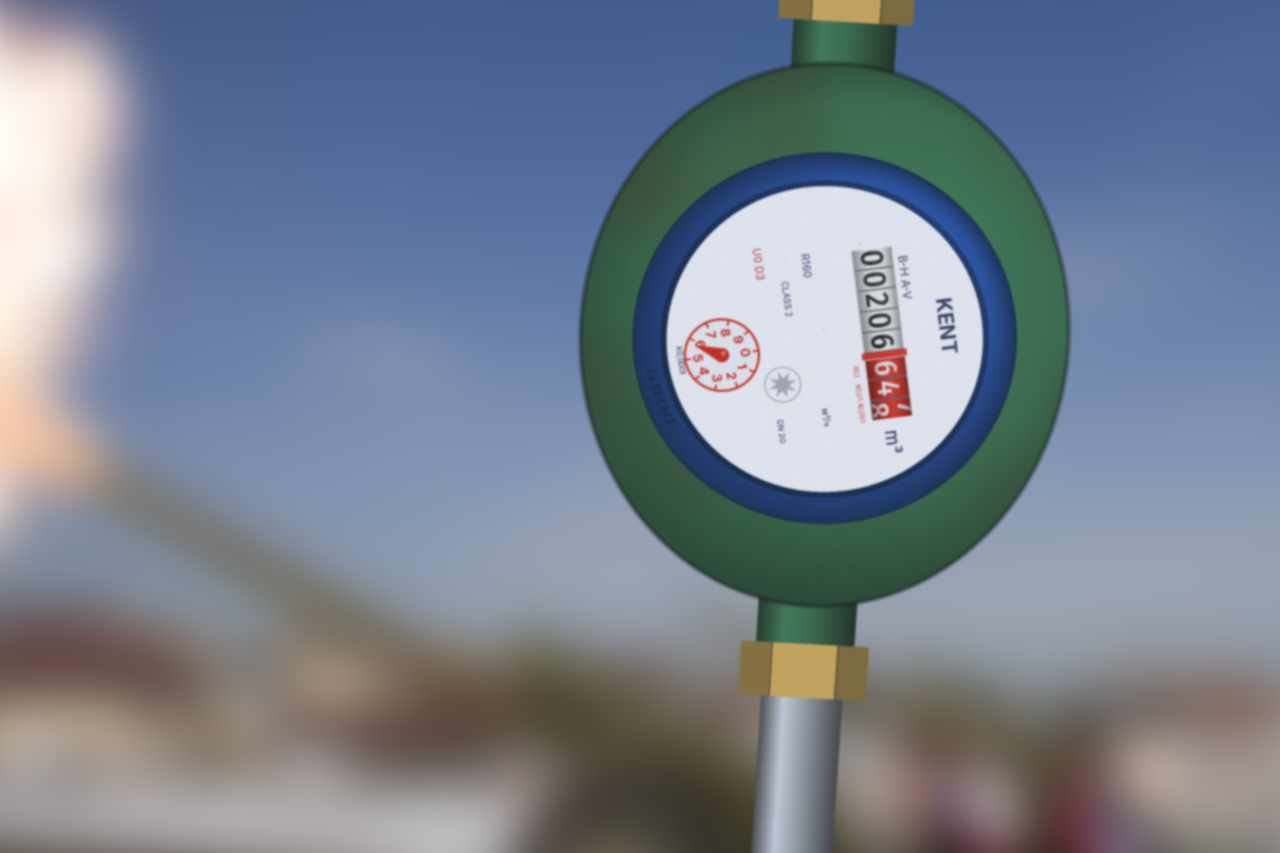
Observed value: {"value": 206.6475, "unit": "m³"}
